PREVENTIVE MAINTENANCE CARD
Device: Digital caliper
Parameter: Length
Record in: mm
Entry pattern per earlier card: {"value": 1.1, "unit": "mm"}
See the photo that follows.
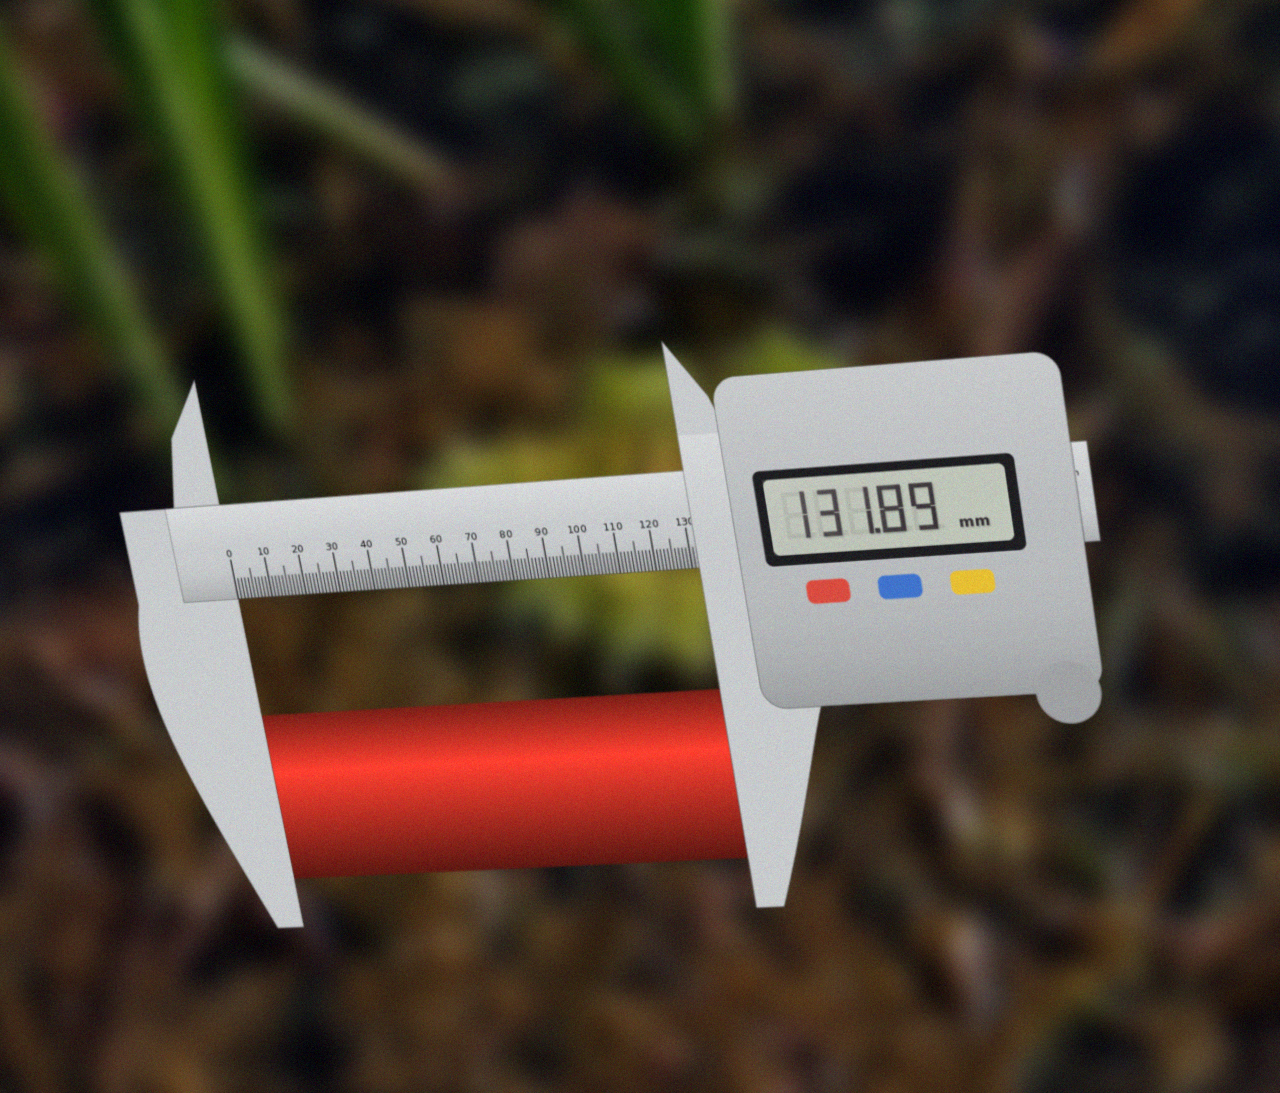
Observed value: {"value": 131.89, "unit": "mm"}
